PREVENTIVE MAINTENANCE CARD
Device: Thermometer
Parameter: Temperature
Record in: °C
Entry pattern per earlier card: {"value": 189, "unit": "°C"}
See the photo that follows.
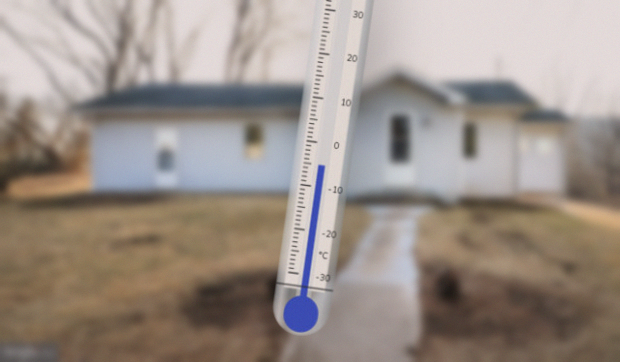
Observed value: {"value": -5, "unit": "°C"}
